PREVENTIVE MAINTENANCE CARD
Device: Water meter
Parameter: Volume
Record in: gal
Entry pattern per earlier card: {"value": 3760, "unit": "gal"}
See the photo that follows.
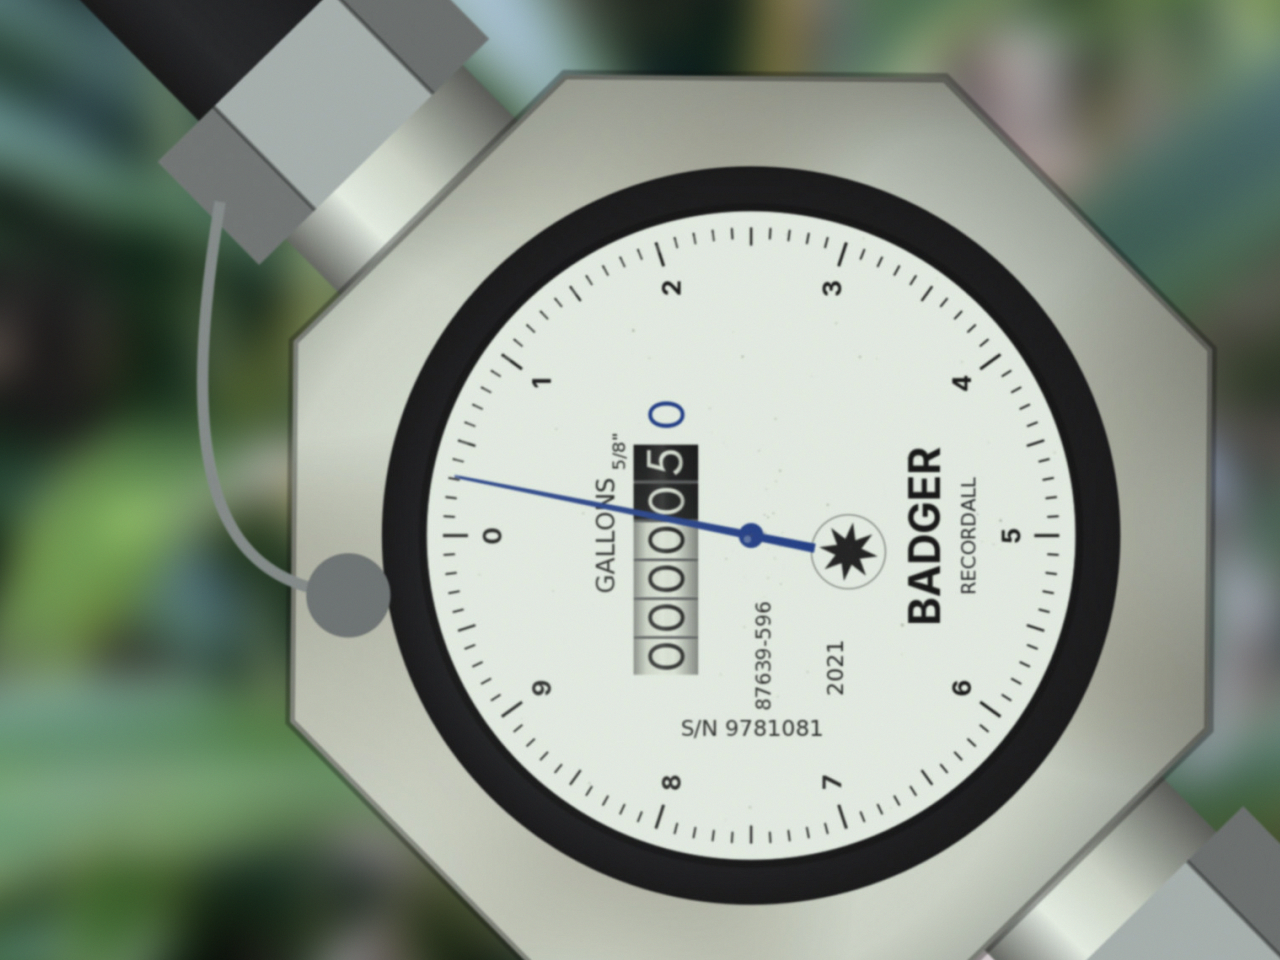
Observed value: {"value": 50.3, "unit": "gal"}
